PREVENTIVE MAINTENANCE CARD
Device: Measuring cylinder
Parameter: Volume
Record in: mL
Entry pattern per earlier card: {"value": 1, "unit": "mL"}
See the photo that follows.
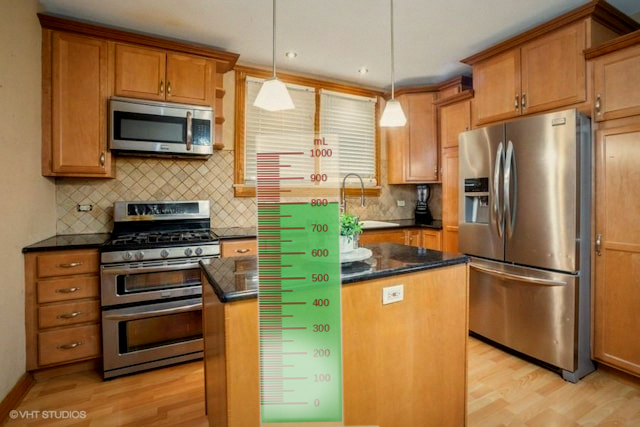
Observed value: {"value": 800, "unit": "mL"}
